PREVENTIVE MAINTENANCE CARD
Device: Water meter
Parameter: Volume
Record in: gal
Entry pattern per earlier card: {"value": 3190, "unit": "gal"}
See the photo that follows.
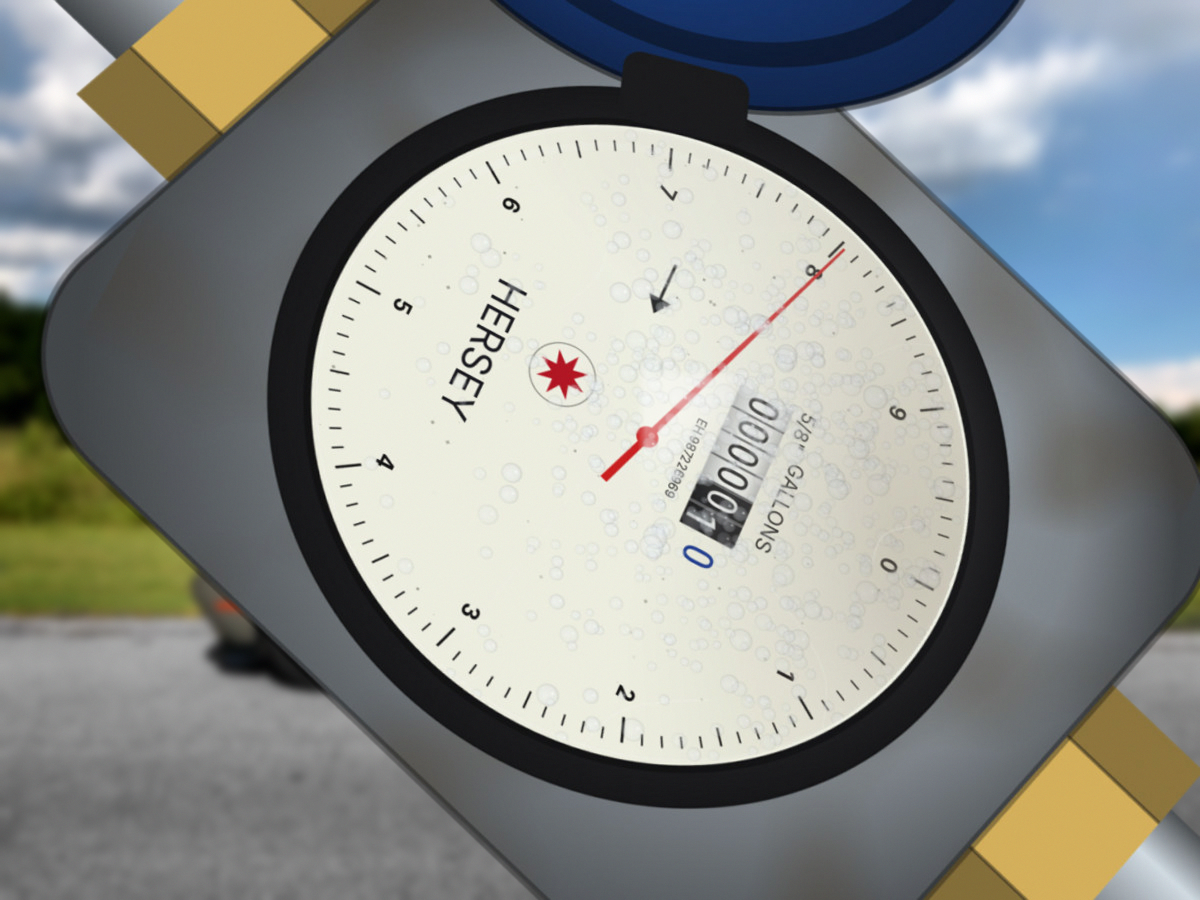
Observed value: {"value": 8.0, "unit": "gal"}
